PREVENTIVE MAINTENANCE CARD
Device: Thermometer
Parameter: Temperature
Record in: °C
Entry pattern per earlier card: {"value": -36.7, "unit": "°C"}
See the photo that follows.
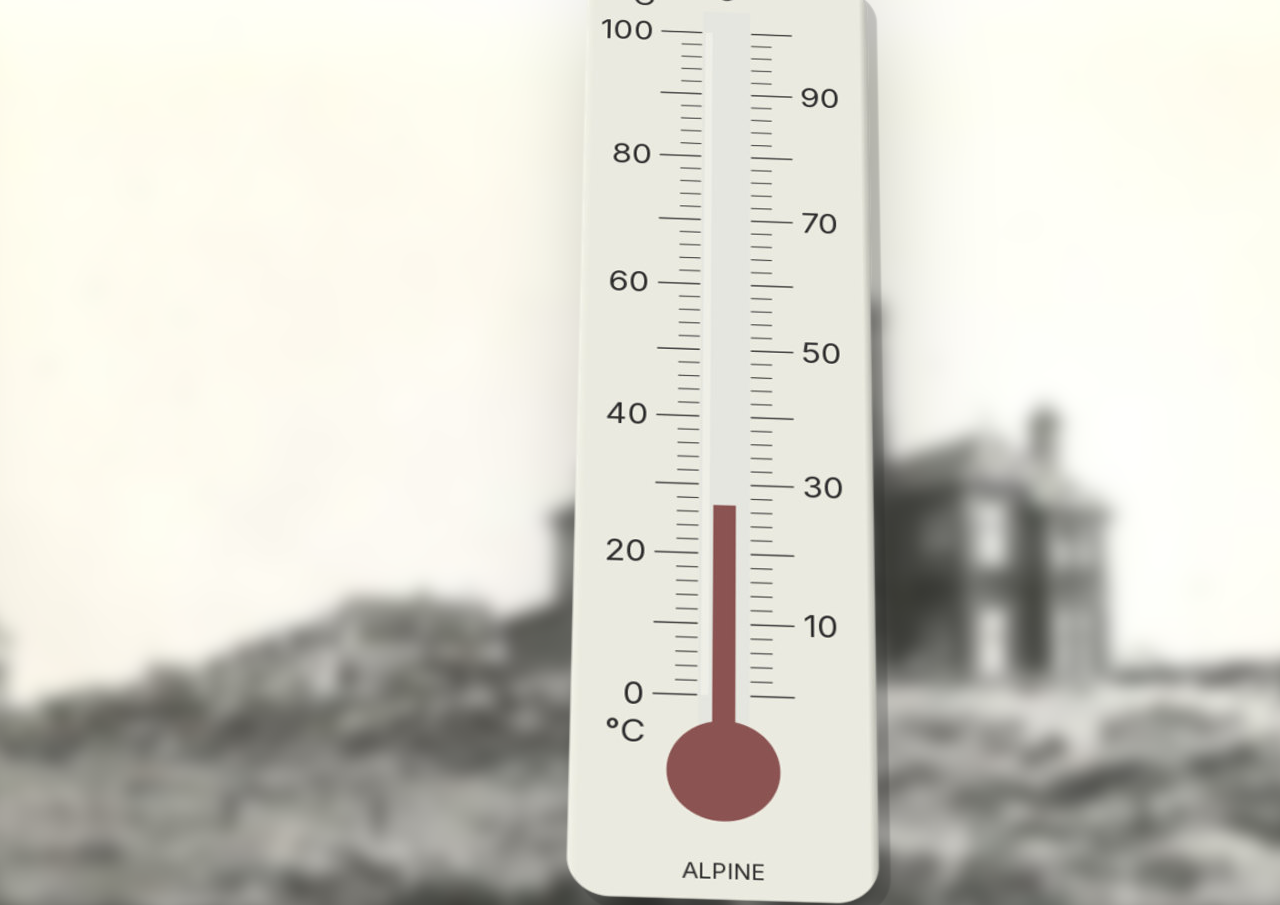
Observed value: {"value": 27, "unit": "°C"}
